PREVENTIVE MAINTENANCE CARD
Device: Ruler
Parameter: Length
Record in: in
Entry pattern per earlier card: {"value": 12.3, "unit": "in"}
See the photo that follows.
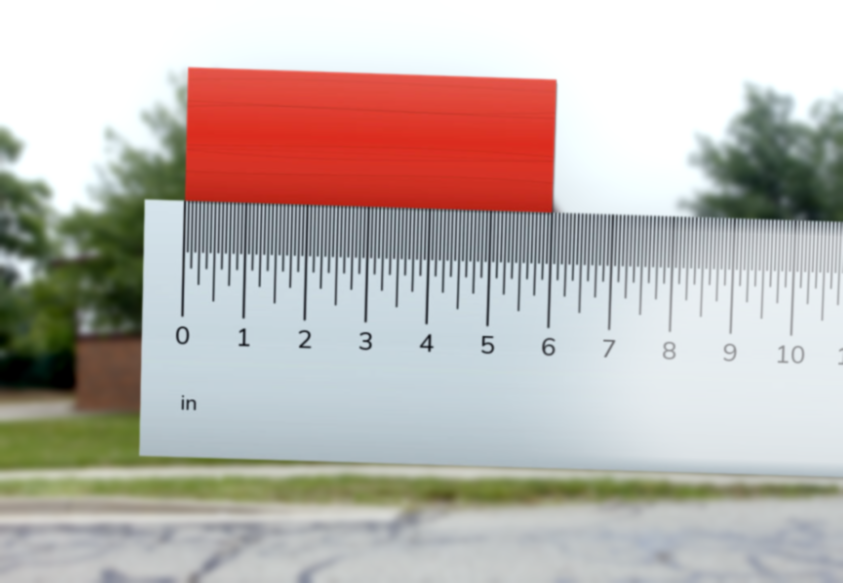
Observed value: {"value": 6, "unit": "in"}
